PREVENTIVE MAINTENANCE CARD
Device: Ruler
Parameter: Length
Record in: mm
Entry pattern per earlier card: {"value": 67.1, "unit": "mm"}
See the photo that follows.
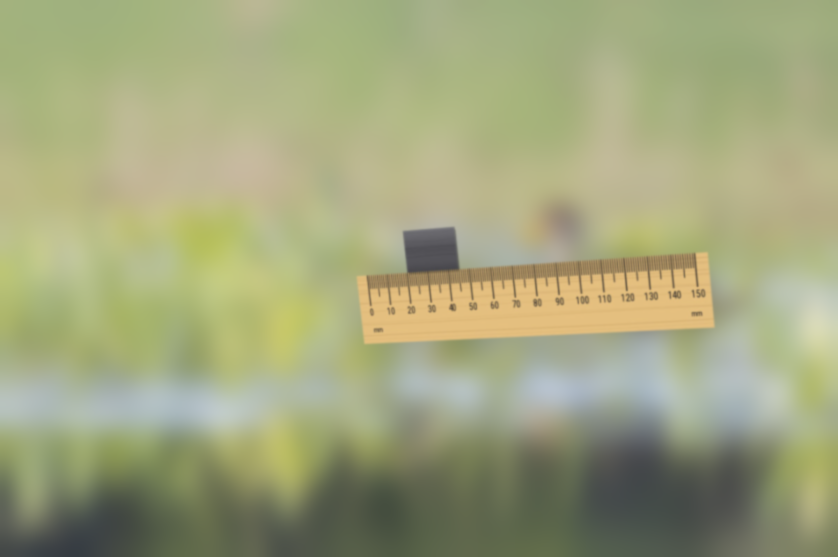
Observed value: {"value": 25, "unit": "mm"}
